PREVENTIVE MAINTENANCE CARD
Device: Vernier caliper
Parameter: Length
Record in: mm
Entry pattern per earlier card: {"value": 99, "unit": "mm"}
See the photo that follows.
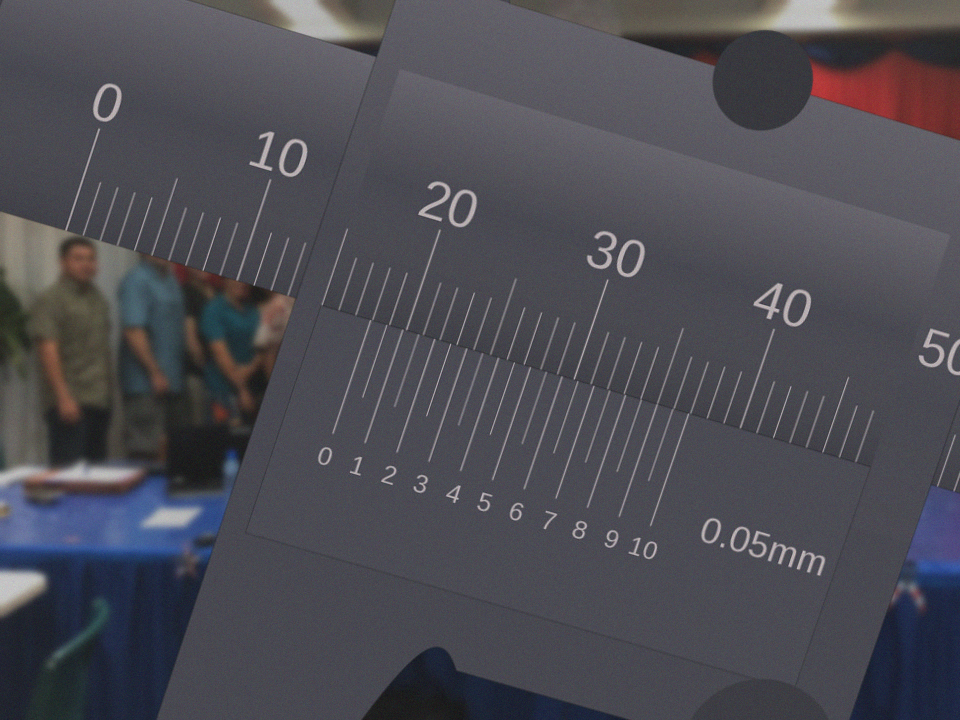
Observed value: {"value": 17.9, "unit": "mm"}
